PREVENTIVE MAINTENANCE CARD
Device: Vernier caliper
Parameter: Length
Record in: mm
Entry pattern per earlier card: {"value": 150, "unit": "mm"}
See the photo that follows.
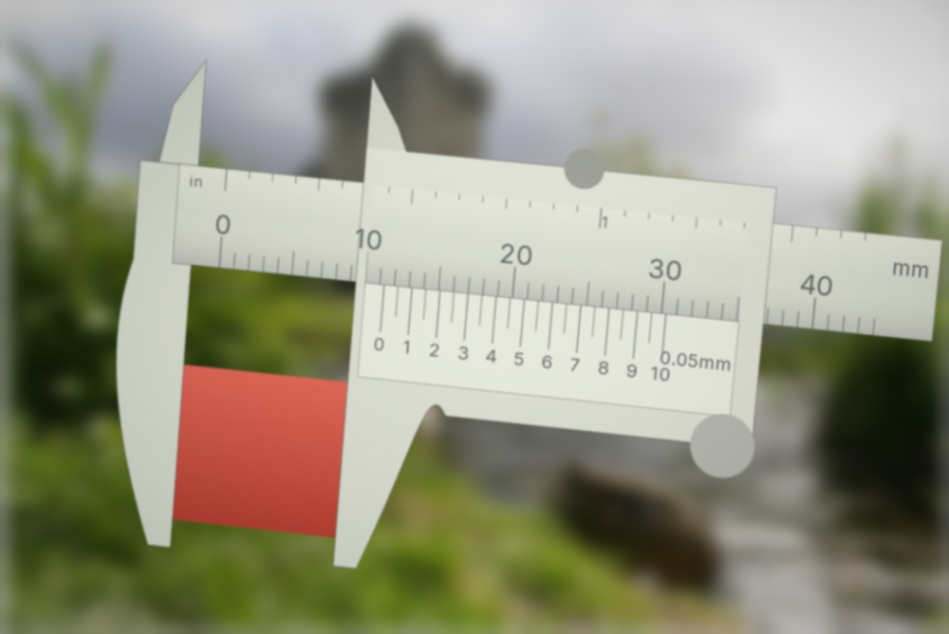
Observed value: {"value": 11.3, "unit": "mm"}
